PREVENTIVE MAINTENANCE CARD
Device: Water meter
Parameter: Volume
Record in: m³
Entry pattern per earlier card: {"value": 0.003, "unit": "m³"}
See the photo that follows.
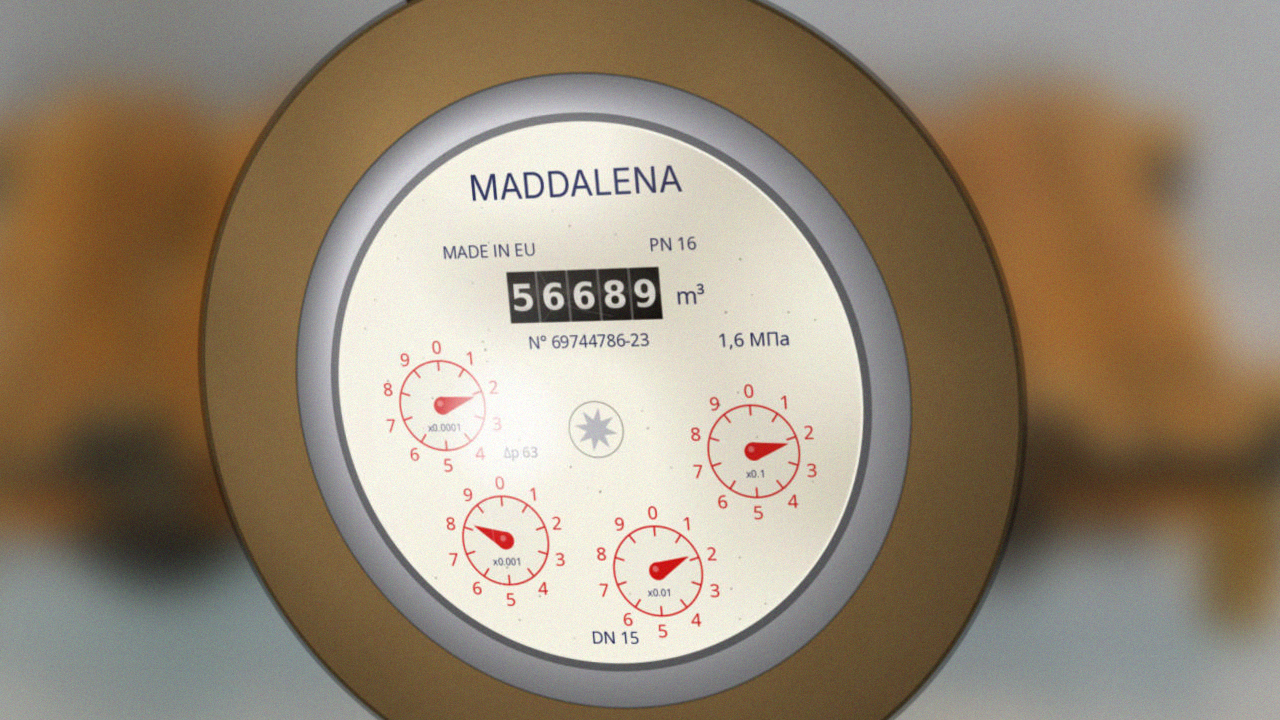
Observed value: {"value": 56689.2182, "unit": "m³"}
